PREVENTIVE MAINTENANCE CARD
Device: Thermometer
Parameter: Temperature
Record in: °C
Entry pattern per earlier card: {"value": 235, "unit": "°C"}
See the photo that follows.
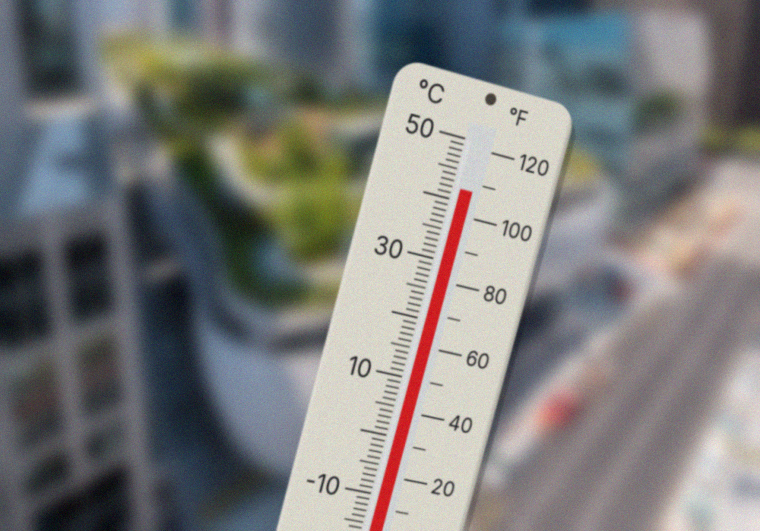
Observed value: {"value": 42, "unit": "°C"}
